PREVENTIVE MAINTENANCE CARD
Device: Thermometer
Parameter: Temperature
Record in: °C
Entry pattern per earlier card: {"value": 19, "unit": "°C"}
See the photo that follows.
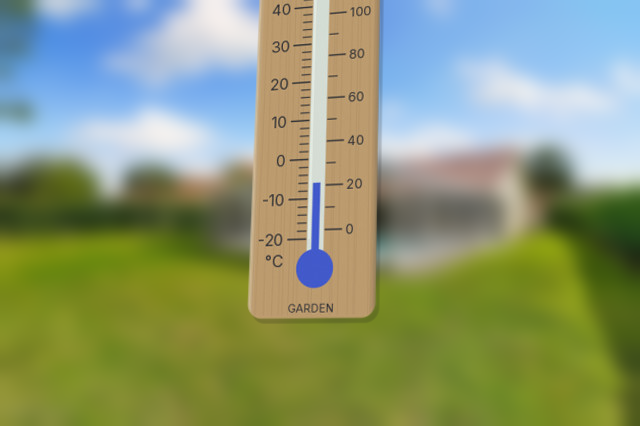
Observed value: {"value": -6, "unit": "°C"}
